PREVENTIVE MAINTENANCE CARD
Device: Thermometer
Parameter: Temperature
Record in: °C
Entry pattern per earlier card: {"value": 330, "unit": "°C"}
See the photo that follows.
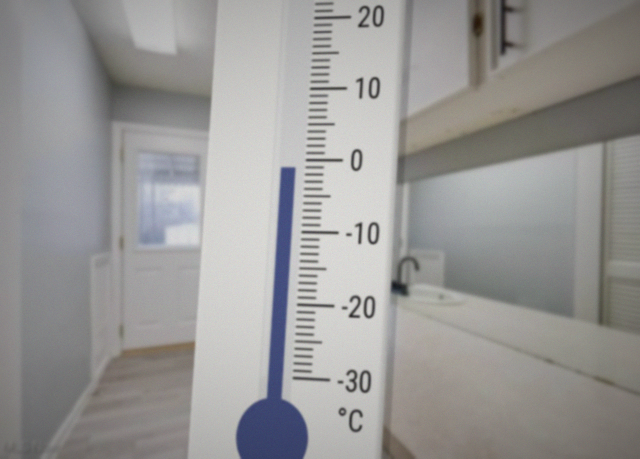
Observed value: {"value": -1, "unit": "°C"}
